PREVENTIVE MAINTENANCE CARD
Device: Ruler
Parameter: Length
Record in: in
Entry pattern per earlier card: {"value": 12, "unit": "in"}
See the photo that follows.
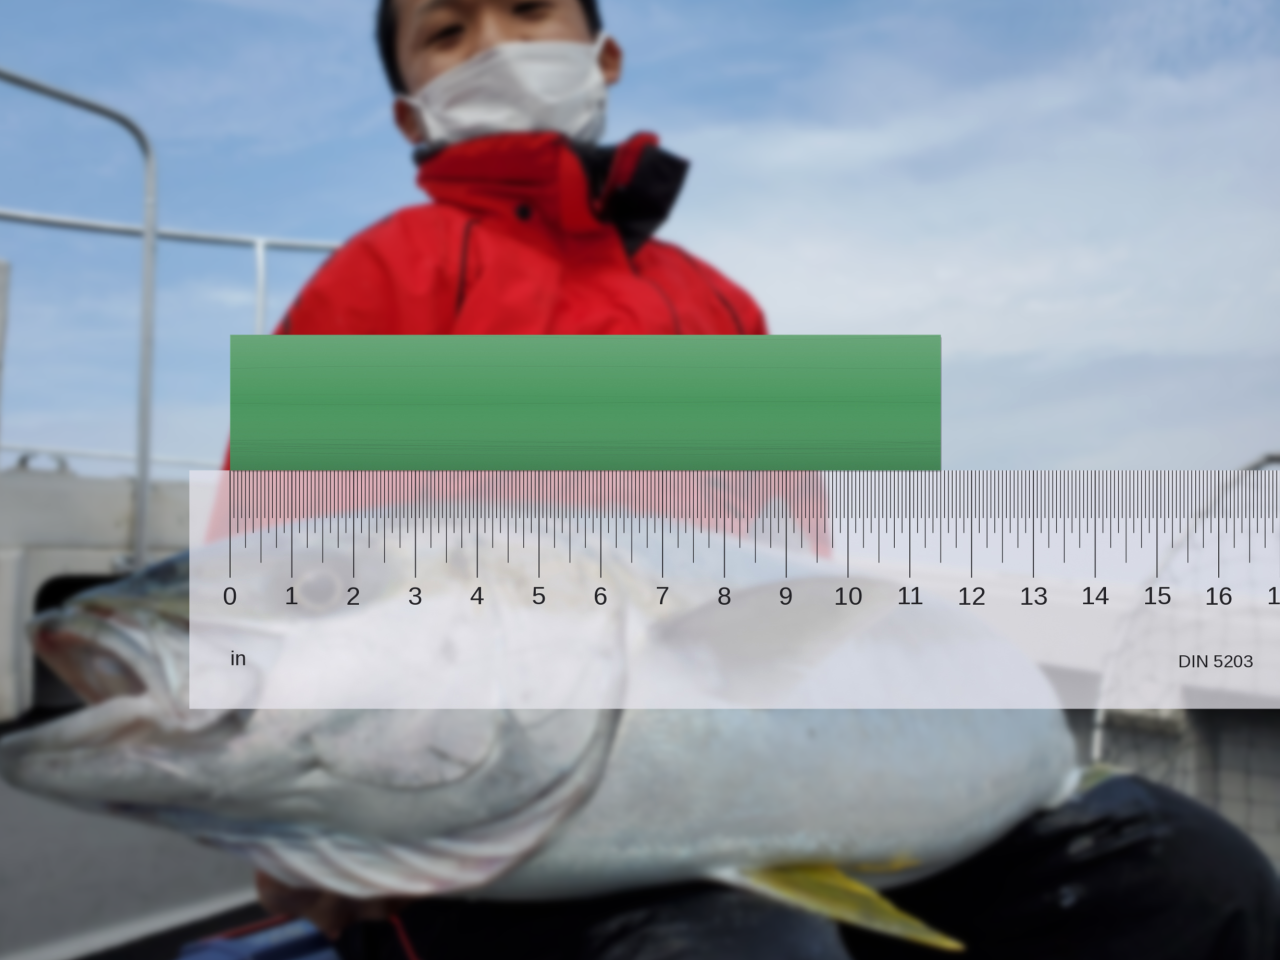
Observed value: {"value": 11.5, "unit": "in"}
